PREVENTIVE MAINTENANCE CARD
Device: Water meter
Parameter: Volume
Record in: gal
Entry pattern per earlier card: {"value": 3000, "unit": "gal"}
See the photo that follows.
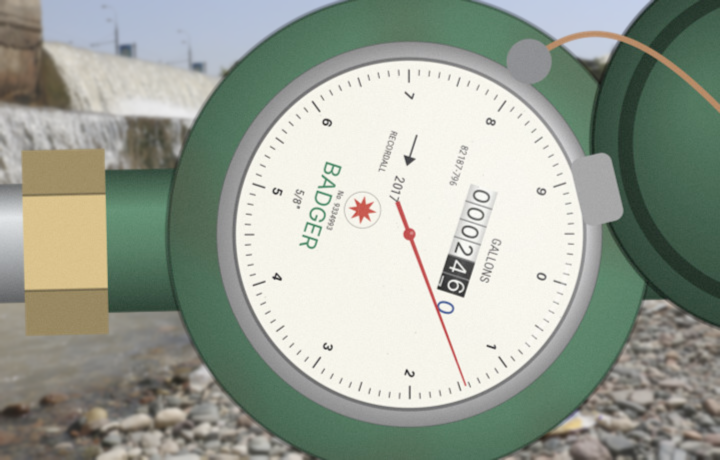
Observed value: {"value": 2461.4, "unit": "gal"}
